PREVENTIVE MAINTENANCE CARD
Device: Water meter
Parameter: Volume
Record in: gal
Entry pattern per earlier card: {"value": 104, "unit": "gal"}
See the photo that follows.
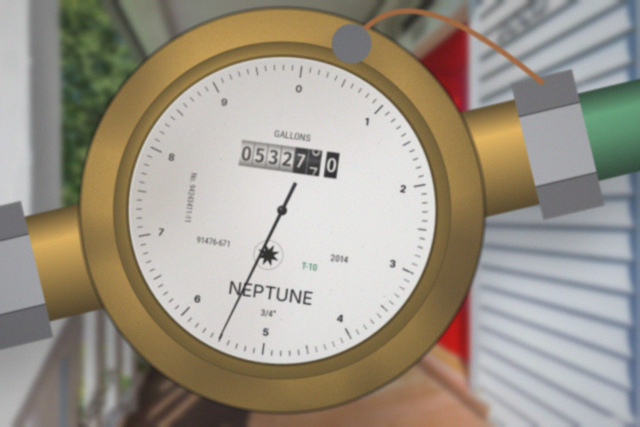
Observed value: {"value": 532765.5, "unit": "gal"}
